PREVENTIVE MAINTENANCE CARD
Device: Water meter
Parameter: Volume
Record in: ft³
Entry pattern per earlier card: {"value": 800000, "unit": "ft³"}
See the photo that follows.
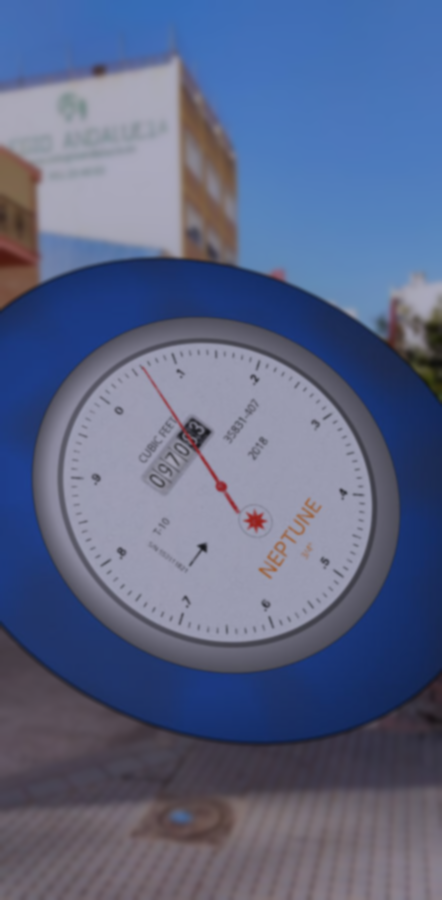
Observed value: {"value": 97083.06, "unit": "ft³"}
